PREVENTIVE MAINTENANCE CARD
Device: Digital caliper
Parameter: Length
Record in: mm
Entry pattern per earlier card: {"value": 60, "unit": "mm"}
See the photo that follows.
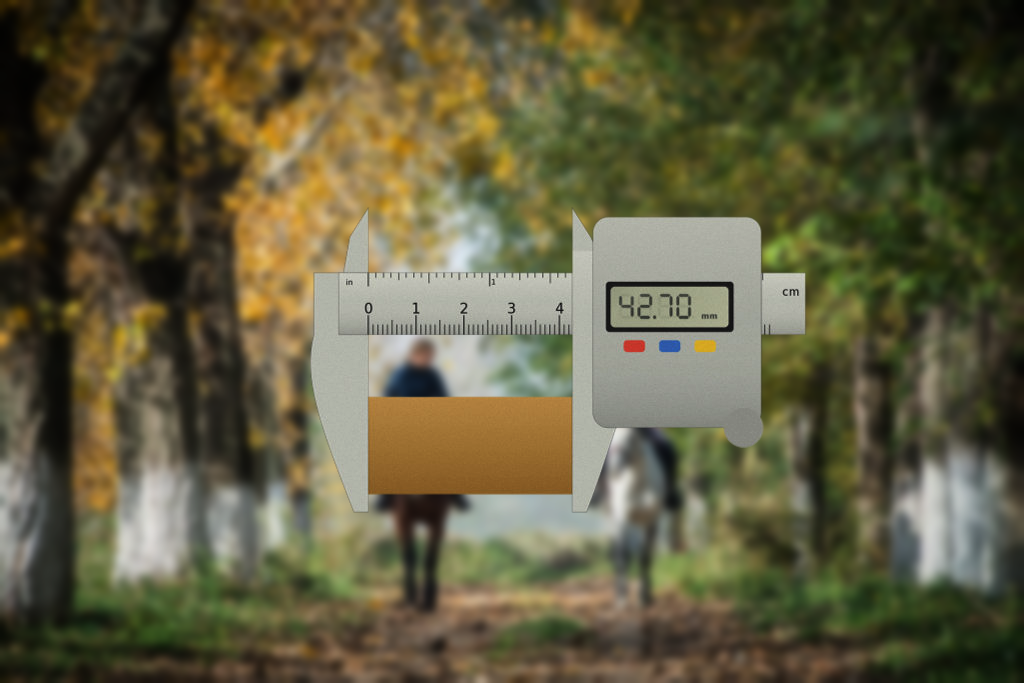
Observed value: {"value": 42.70, "unit": "mm"}
